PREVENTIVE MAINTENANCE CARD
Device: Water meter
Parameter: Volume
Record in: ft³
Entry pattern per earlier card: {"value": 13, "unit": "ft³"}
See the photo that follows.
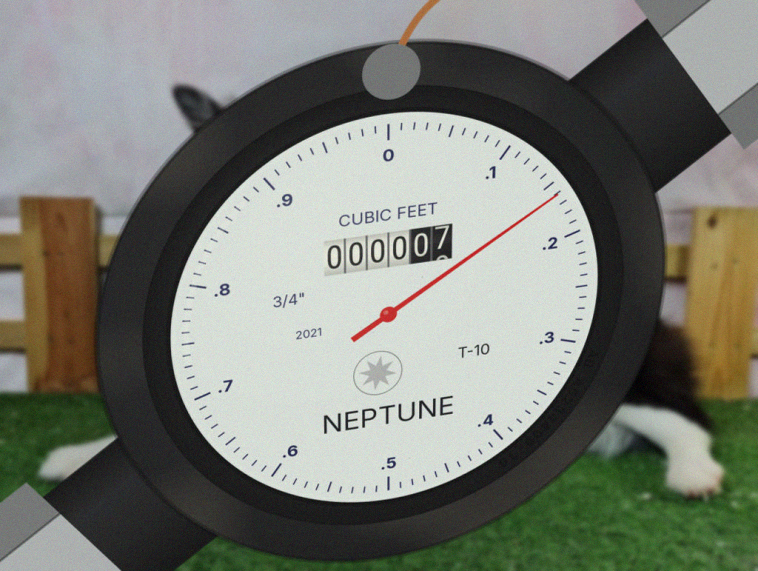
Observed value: {"value": 7.16, "unit": "ft³"}
